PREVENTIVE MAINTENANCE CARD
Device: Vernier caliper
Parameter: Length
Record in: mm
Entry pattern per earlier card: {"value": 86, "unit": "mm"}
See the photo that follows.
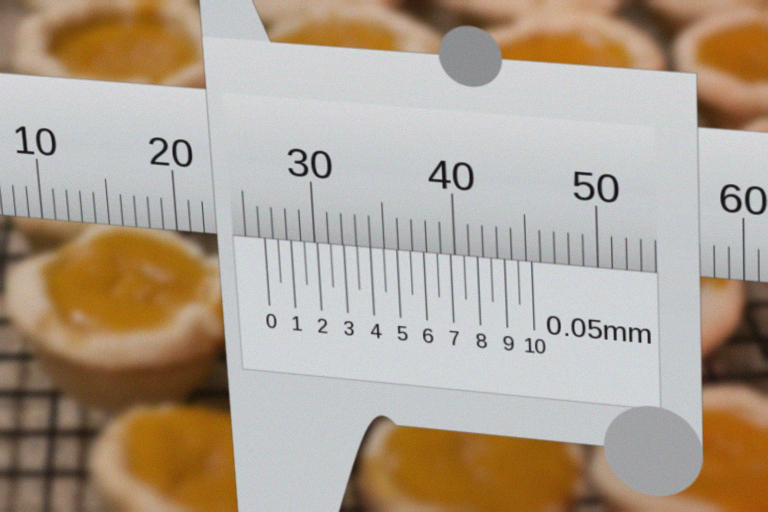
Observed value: {"value": 26.4, "unit": "mm"}
